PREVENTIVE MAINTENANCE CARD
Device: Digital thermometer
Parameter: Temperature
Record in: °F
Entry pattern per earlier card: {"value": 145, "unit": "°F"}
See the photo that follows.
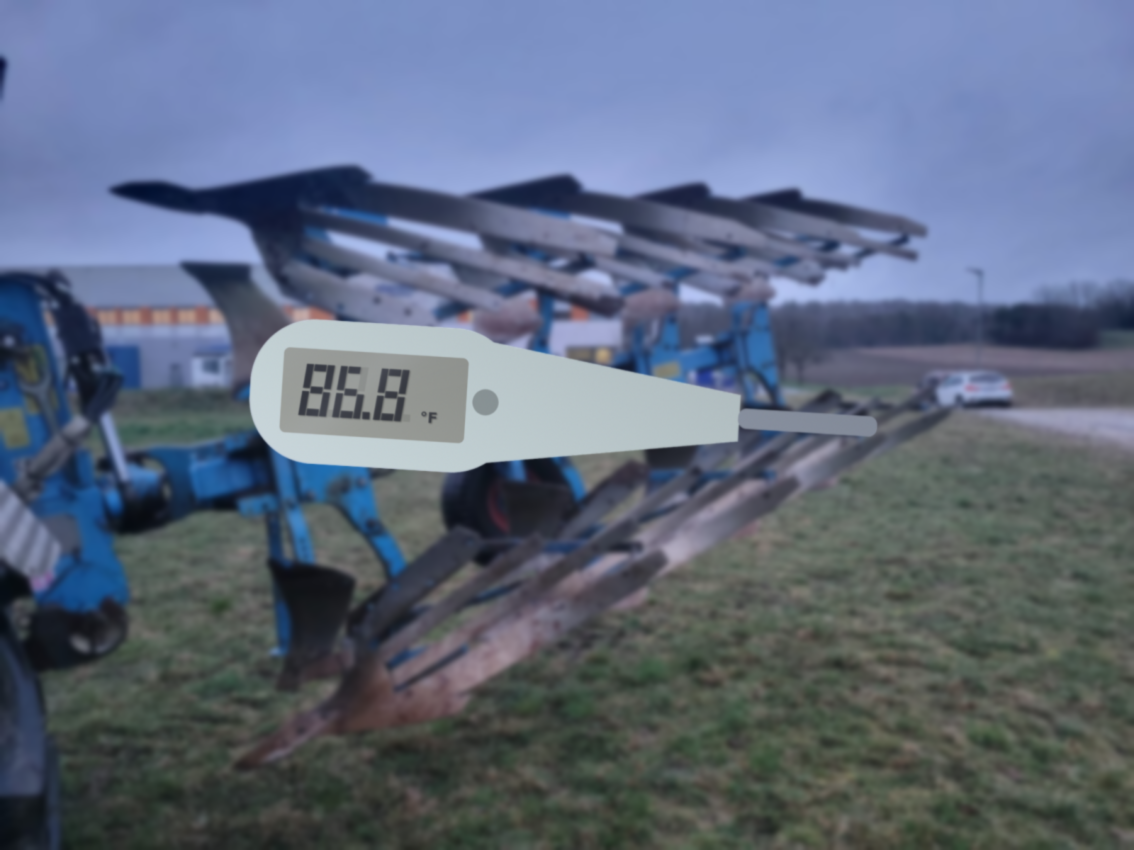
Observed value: {"value": 86.8, "unit": "°F"}
